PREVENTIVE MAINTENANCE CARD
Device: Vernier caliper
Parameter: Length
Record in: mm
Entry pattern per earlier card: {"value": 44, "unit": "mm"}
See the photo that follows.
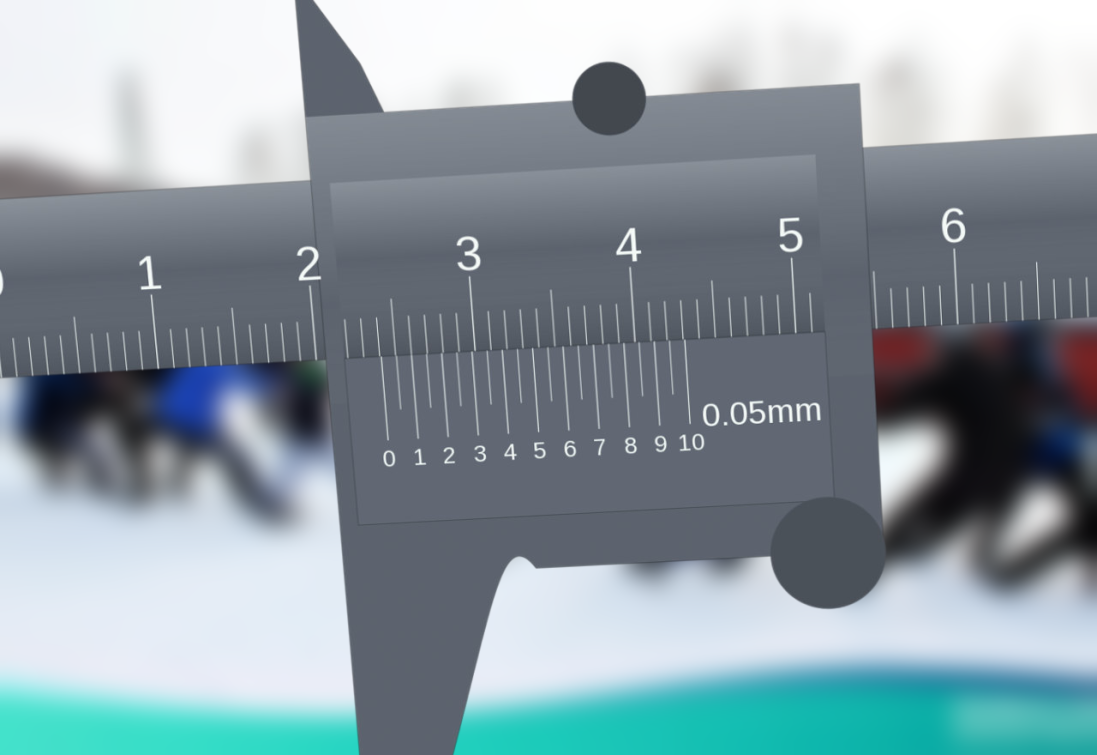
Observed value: {"value": 24.1, "unit": "mm"}
